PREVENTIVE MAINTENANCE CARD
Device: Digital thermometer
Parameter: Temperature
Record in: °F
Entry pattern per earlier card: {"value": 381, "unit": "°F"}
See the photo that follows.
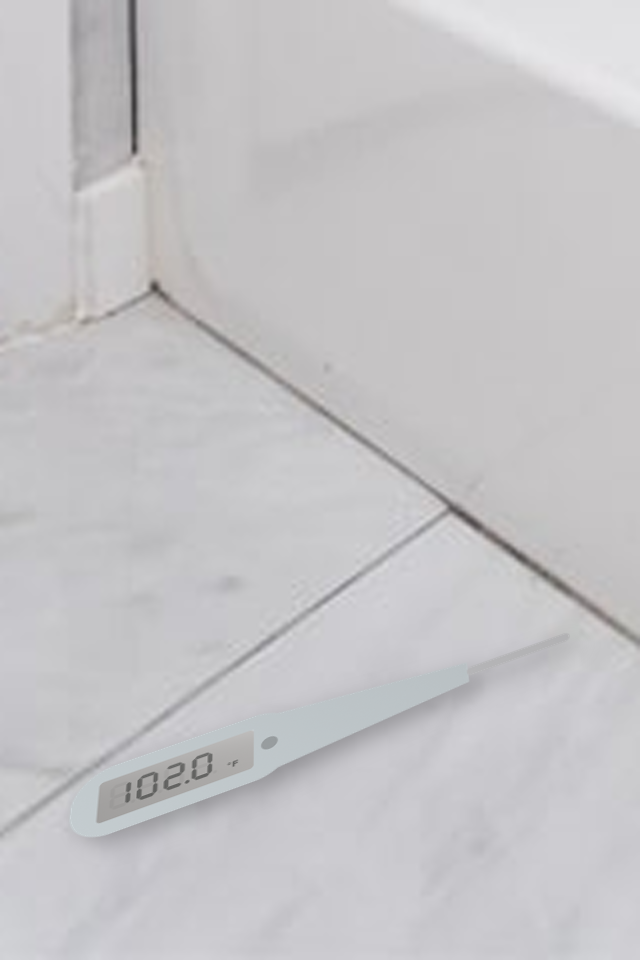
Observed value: {"value": 102.0, "unit": "°F"}
